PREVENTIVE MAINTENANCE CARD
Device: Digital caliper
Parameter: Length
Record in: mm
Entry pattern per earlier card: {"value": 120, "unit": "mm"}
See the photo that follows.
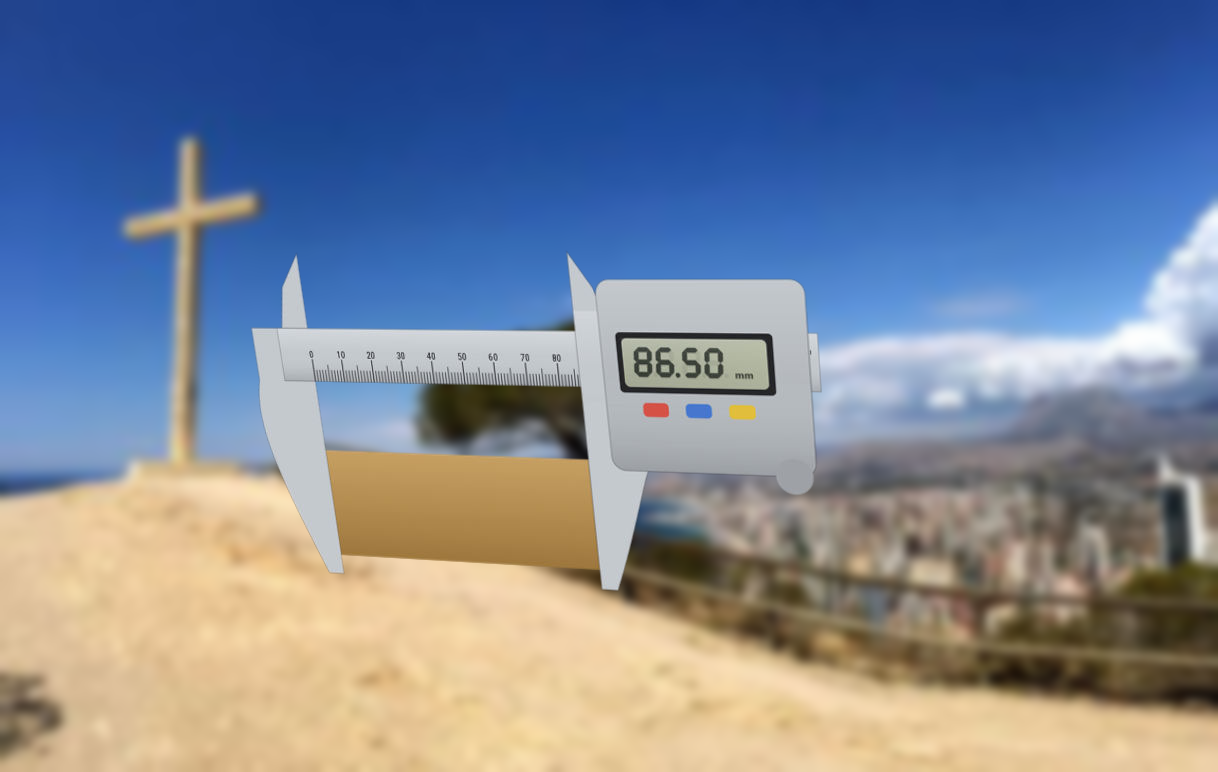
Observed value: {"value": 86.50, "unit": "mm"}
